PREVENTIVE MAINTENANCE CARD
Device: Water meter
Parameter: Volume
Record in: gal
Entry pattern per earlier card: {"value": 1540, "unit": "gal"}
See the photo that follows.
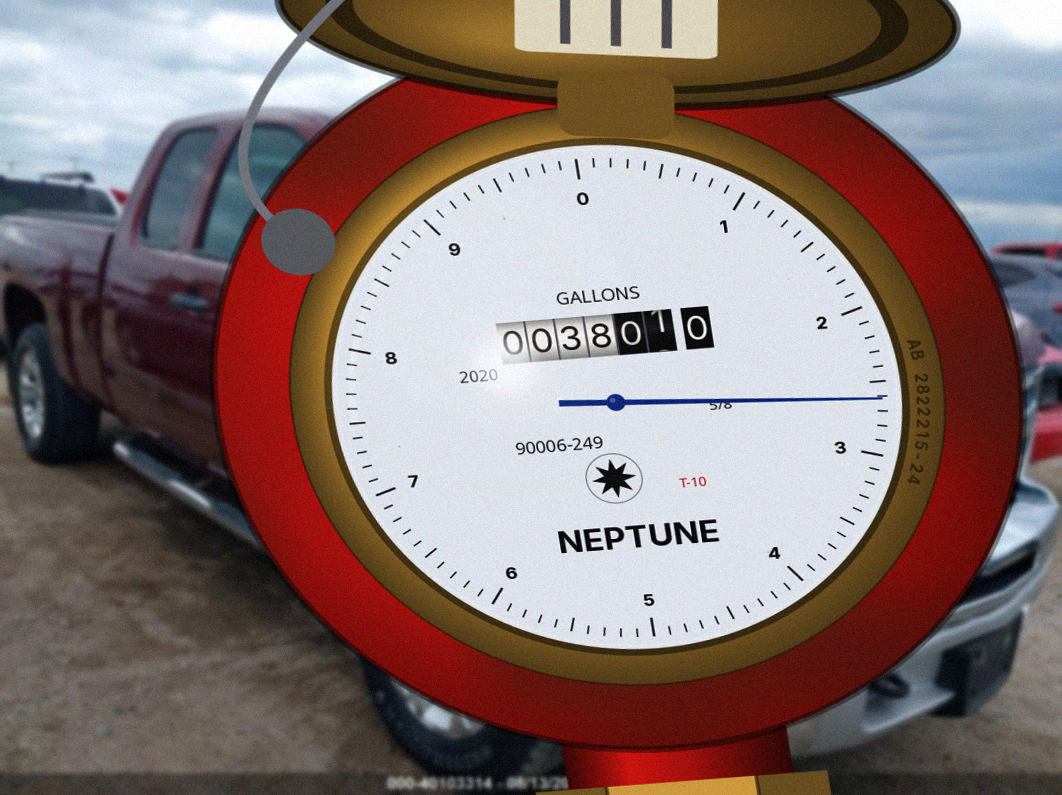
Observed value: {"value": 38012.6, "unit": "gal"}
